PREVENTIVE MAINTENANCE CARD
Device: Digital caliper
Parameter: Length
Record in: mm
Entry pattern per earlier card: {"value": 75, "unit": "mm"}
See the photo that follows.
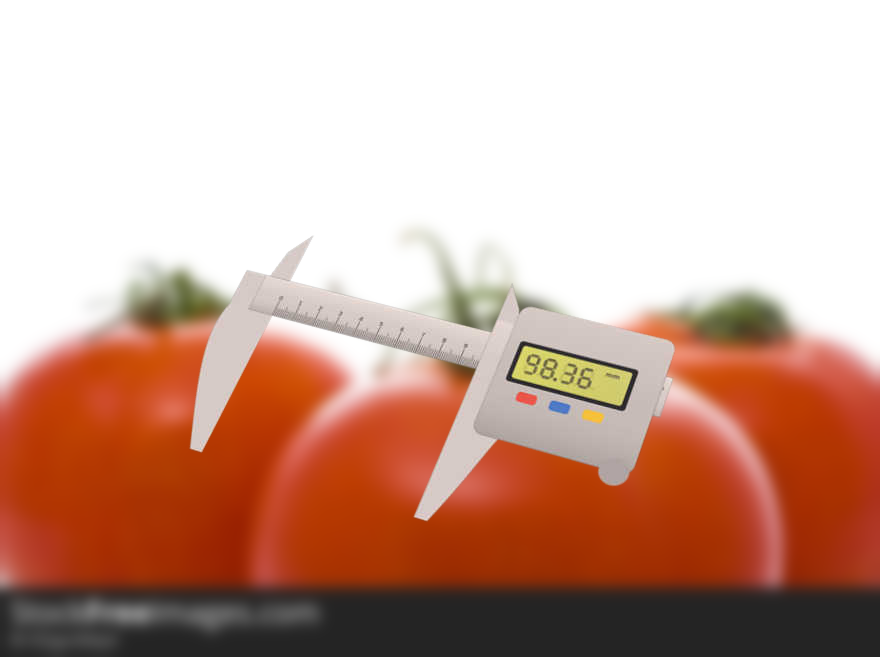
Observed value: {"value": 98.36, "unit": "mm"}
